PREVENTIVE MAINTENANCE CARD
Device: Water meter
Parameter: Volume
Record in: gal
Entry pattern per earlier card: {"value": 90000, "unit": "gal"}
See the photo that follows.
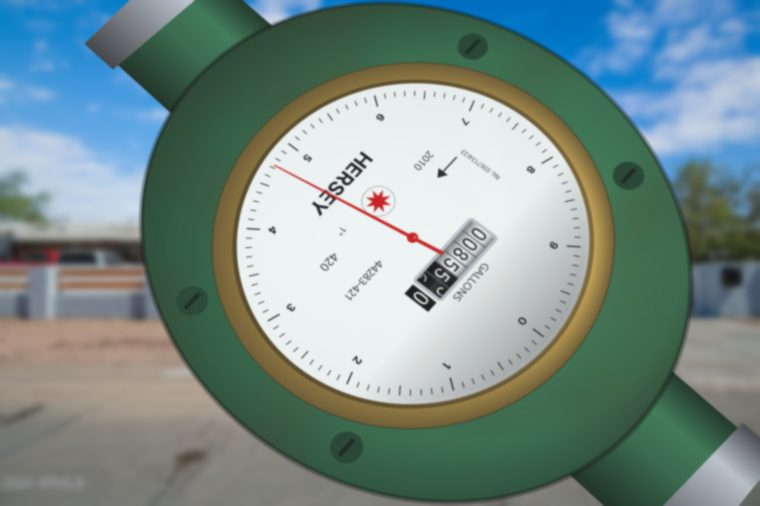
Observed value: {"value": 85554.7, "unit": "gal"}
